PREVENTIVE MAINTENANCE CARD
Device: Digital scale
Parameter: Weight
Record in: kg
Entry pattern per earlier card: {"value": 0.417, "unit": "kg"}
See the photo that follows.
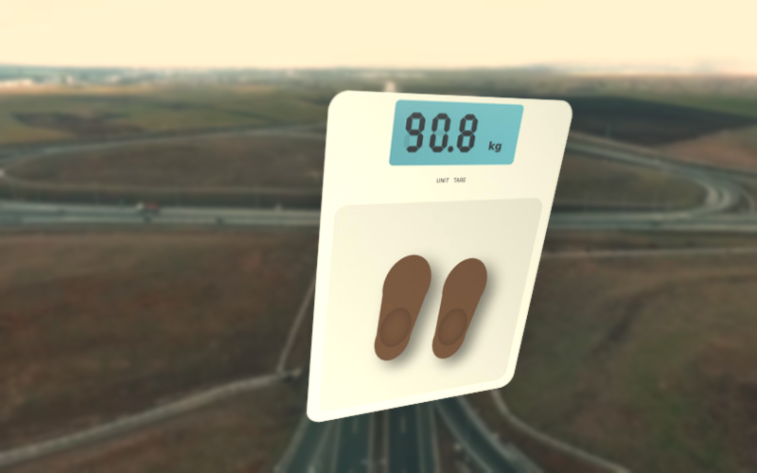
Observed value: {"value": 90.8, "unit": "kg"}
